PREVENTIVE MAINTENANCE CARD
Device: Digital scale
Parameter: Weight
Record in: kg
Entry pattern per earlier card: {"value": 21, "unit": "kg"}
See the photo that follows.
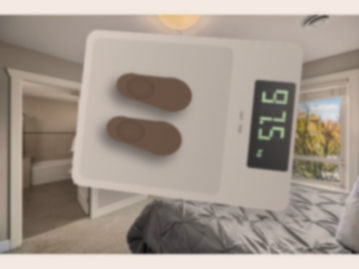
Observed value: {"value": 97.5, "unit": "kg"}
